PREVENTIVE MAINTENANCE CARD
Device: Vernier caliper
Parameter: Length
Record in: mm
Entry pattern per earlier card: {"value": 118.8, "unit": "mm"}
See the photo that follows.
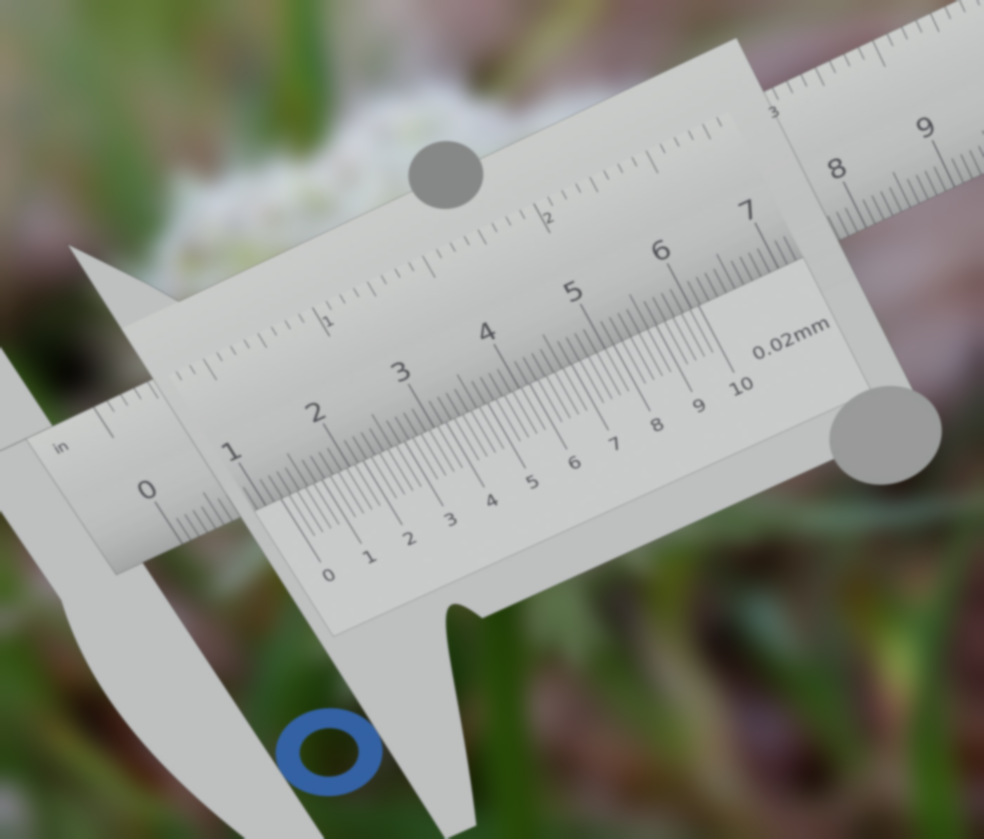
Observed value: {"value": 11.8, "unit": "mm"}
